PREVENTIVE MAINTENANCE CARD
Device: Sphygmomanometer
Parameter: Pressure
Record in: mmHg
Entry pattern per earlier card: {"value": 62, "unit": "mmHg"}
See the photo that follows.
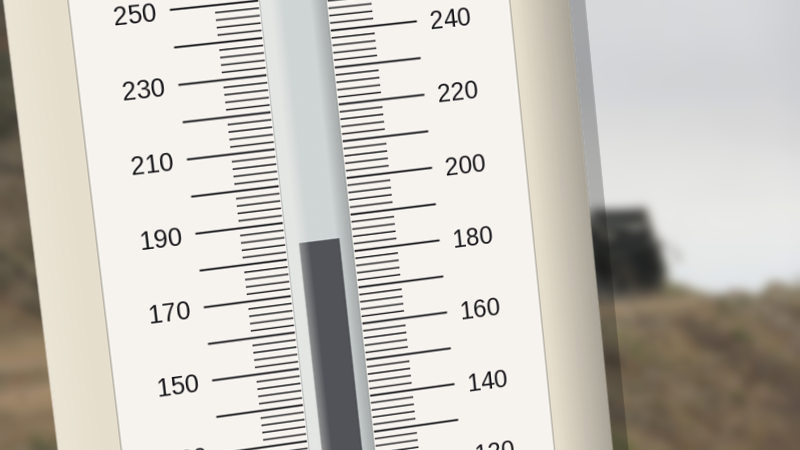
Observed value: {"value": 184, "unit": "mmHg"}
